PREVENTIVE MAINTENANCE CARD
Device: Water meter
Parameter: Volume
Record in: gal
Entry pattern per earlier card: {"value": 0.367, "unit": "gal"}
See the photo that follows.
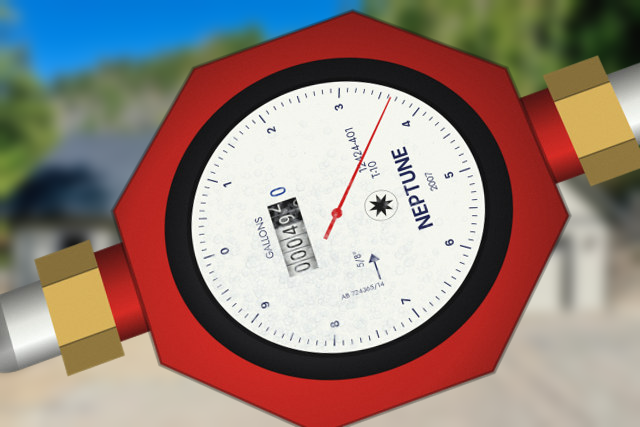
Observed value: {"value": 4923.6, "unit": "gal"}
